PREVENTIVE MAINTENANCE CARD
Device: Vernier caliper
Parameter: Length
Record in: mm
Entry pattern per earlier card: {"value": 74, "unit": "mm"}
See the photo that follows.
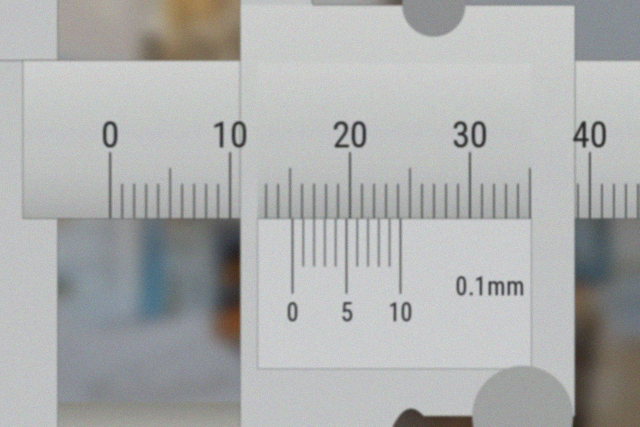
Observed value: {"value": 15.2, "unit": "mm"}
